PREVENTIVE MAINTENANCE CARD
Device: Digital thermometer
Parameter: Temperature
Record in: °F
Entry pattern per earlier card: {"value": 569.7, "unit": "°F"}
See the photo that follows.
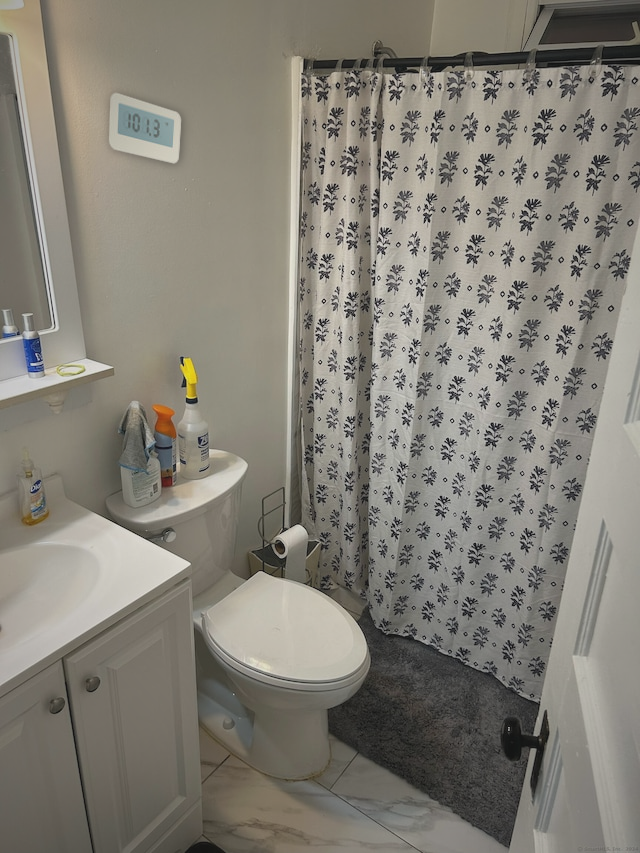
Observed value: {"value": 101.3, "unit": "°F"}
